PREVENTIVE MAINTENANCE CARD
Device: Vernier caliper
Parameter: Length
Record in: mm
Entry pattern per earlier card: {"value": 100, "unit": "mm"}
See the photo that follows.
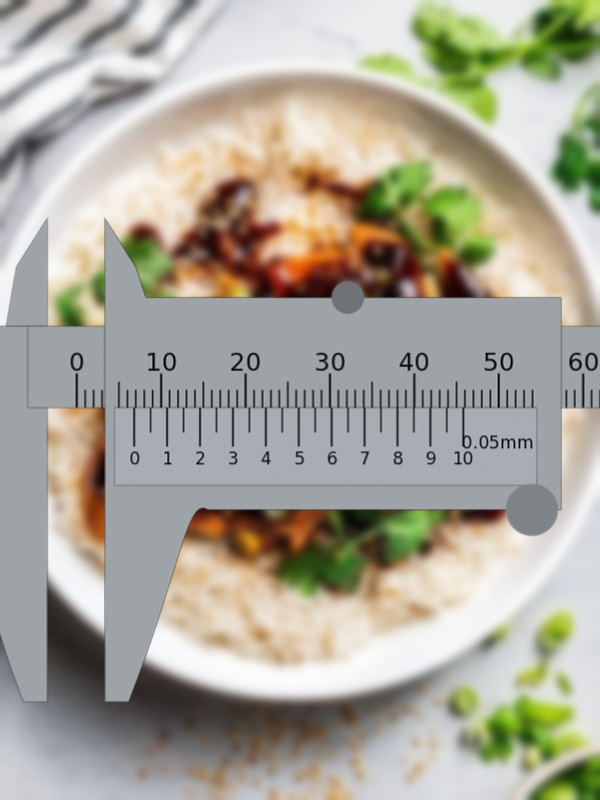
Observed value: {"value": 6.8, "unit": "mm"}
